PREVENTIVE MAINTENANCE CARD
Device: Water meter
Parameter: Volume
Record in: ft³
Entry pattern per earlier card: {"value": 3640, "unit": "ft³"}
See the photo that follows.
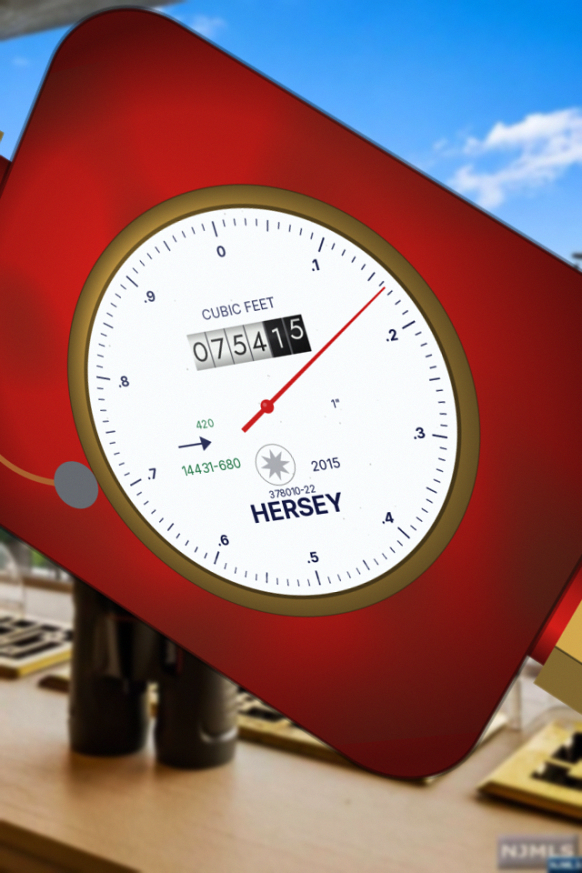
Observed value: {"value": 75415.16, "unit": "ft³"}
